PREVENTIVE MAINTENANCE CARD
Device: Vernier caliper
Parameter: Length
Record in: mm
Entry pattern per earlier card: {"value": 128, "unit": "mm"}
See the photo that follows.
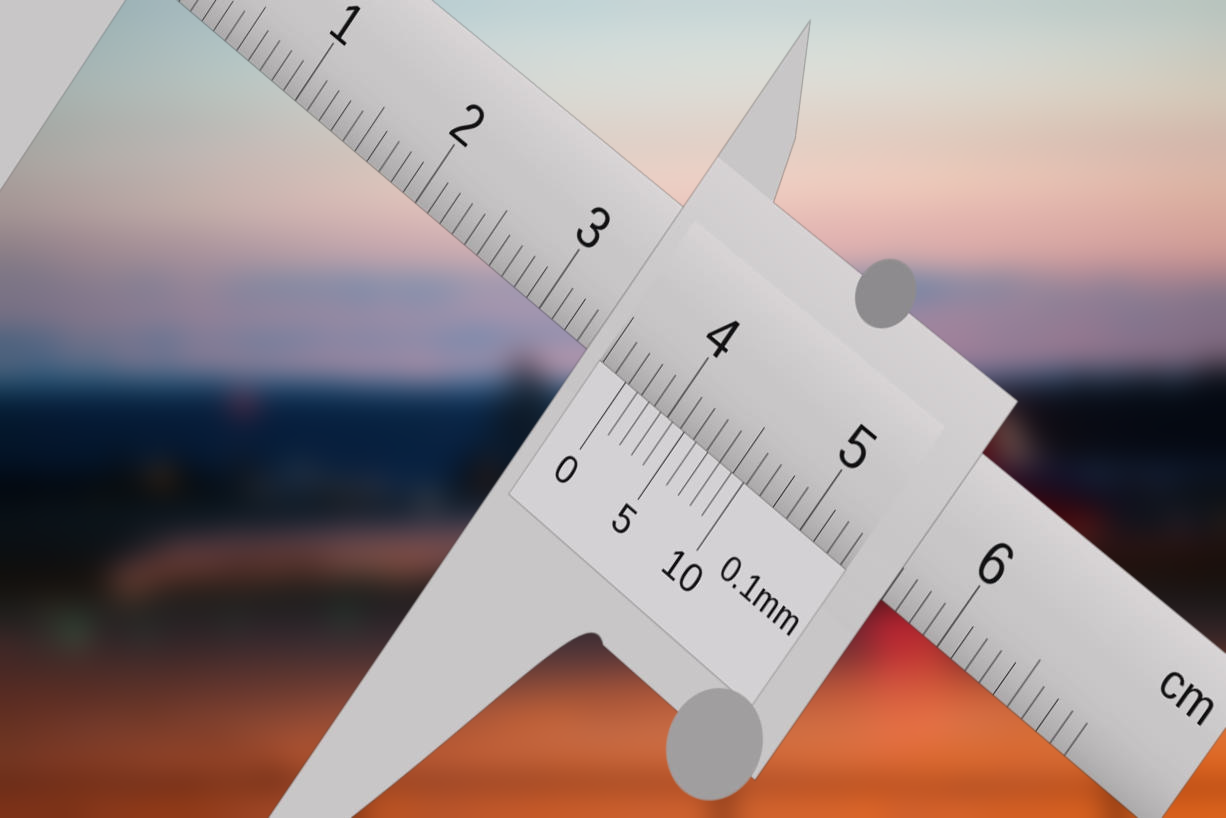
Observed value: {"value": 36.8, "unit": "mm"}
